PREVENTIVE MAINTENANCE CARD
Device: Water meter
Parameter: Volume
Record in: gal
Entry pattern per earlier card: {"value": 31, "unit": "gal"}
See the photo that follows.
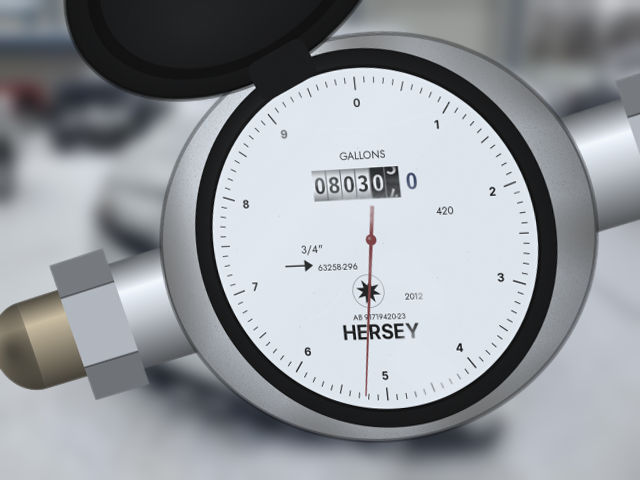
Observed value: {"value": 803035.2, "unit": "gal"}
